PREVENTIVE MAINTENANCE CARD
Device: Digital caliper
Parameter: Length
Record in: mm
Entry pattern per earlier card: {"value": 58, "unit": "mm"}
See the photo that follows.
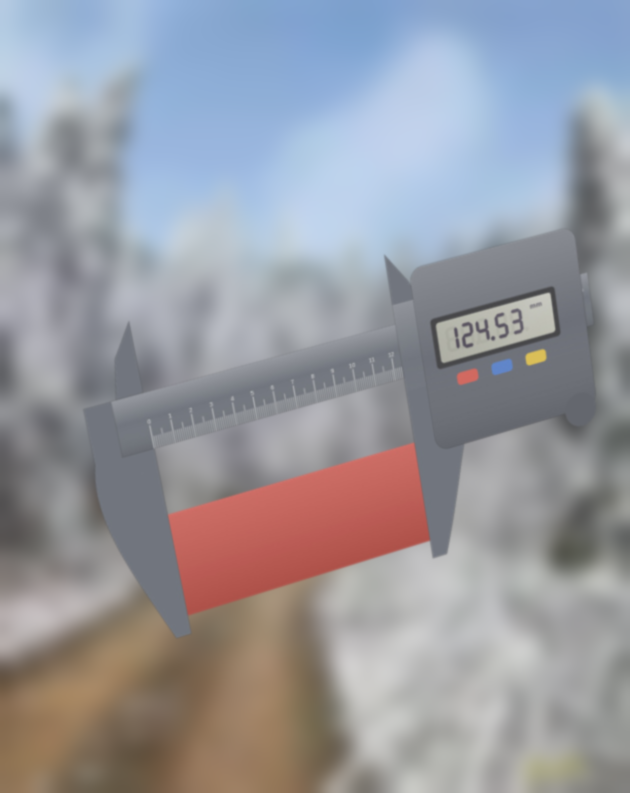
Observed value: {"value": 124.53, "unit": "mm"}
